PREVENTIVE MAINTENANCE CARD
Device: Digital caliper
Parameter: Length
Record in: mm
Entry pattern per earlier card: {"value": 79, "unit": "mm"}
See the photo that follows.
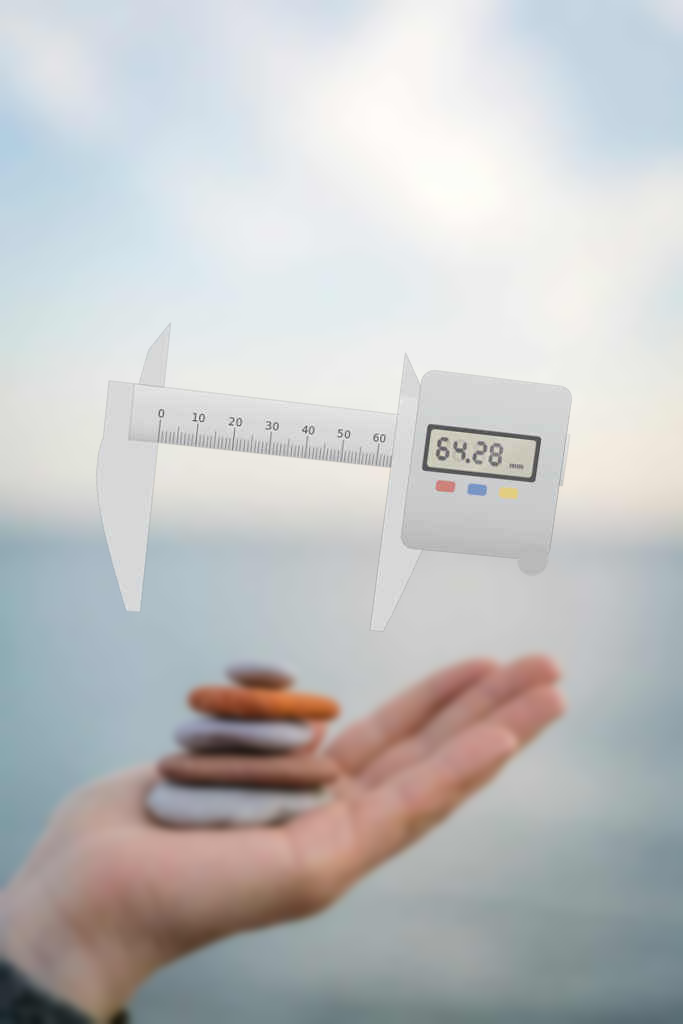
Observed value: {"value": 64.28, "unit": "mm"}
